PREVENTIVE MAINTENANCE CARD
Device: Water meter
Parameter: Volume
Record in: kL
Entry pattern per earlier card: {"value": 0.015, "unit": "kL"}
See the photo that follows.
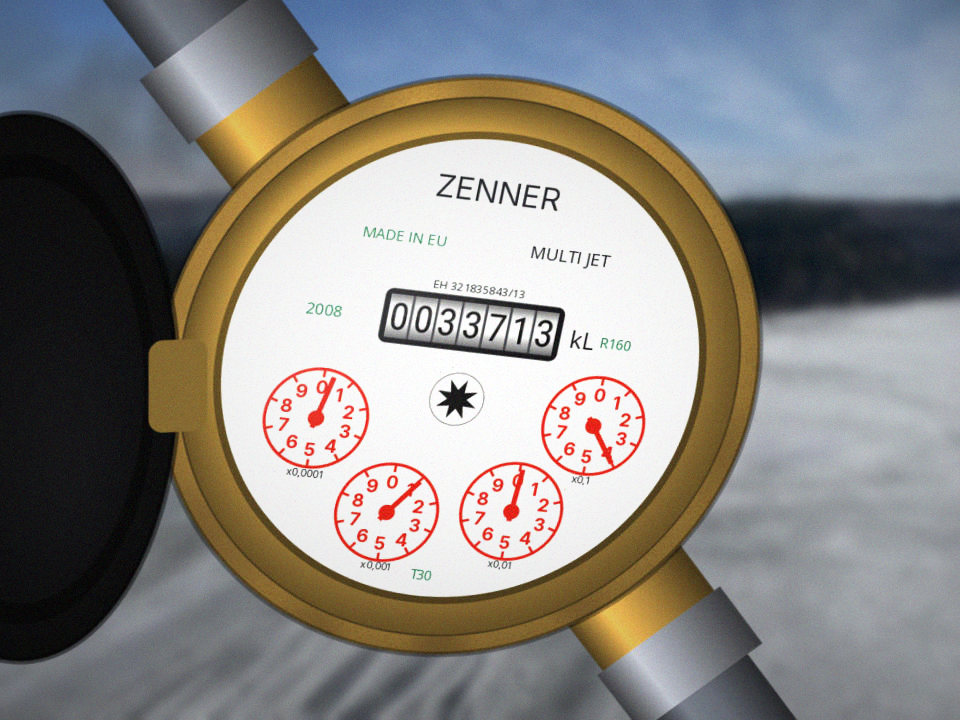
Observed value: {"value": 33713.4010, "unit": "kL"}
